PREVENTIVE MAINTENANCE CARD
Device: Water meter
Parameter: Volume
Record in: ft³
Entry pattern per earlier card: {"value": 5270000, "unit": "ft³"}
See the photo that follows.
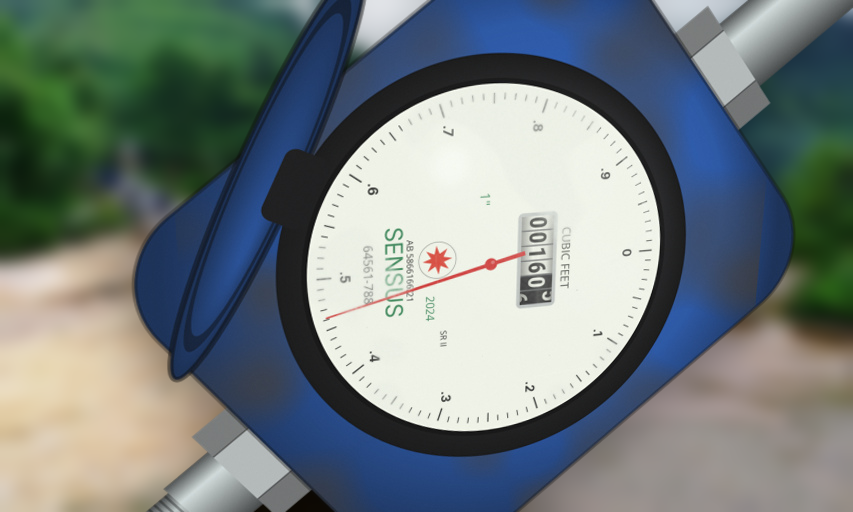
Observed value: {"value": 1605.46, "unit": "ft³"}
